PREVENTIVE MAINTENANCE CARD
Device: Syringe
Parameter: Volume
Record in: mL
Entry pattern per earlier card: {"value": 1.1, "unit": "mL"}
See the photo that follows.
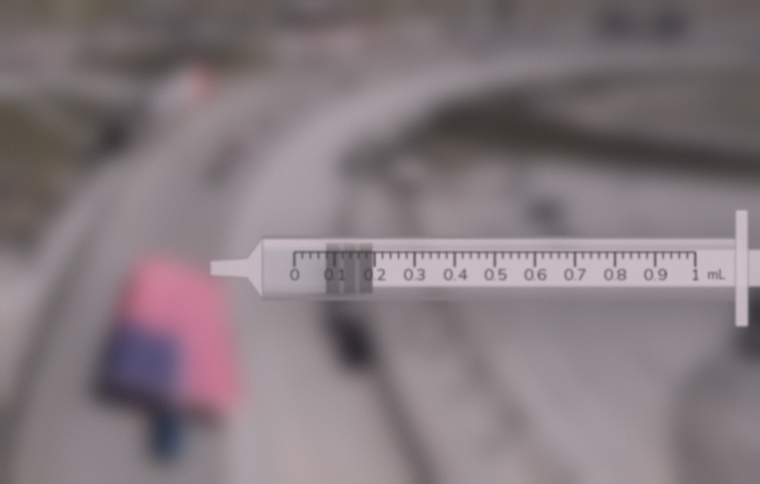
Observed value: {"value": 0.08, "unit": "mL"}
